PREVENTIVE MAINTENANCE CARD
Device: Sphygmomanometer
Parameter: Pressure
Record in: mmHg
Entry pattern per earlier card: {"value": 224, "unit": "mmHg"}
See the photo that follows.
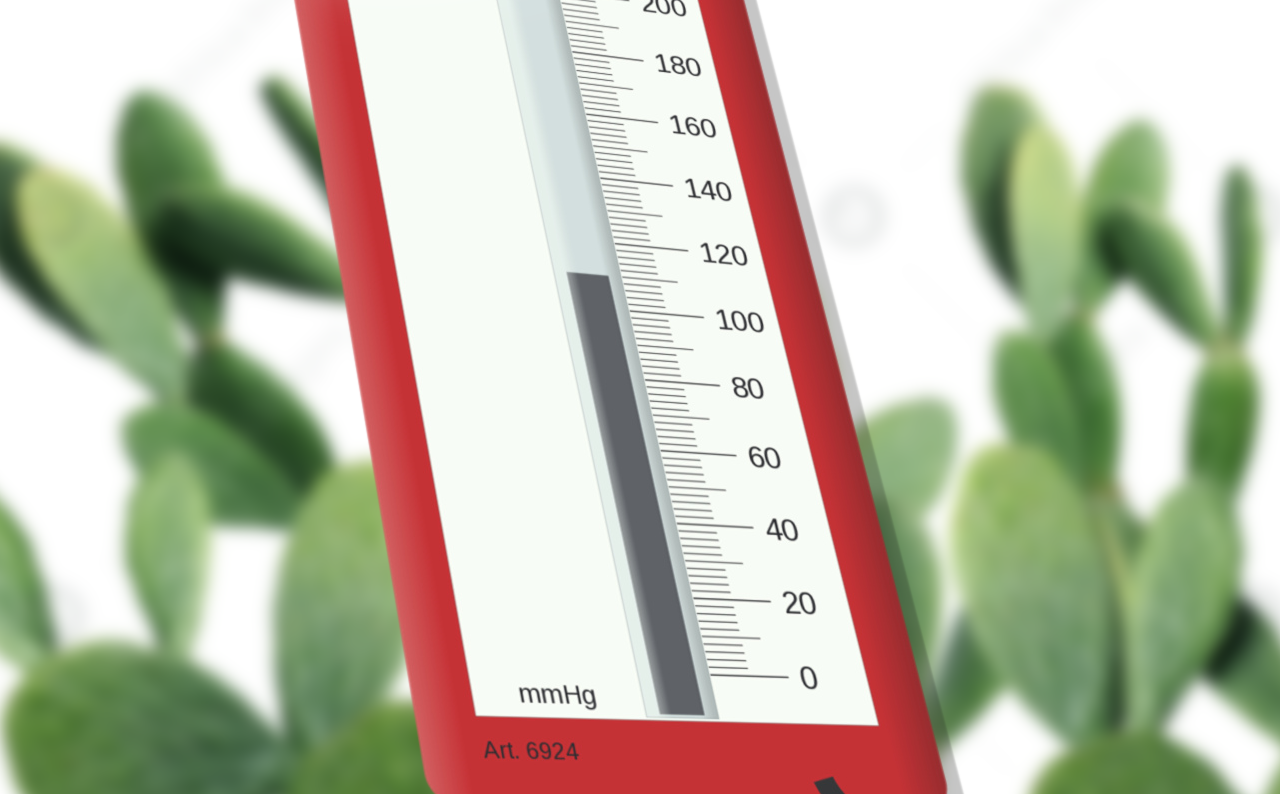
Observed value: {"value": 110, "unit": "mmHg"}
